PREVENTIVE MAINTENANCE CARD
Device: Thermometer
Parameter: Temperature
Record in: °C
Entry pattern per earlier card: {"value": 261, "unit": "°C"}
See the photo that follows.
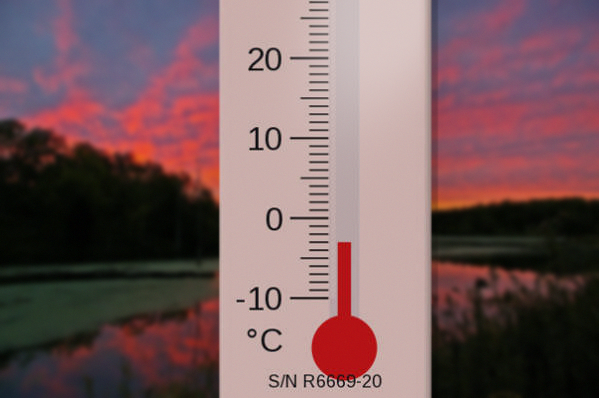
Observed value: {"value": -3, "unit": "°C"}
